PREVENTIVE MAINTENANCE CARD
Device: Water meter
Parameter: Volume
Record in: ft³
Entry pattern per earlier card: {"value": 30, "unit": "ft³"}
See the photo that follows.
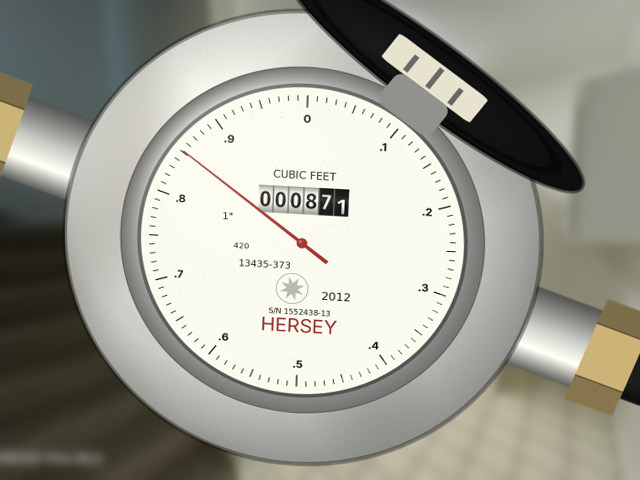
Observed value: {"value": 870.85, "unit": "ft³"}
